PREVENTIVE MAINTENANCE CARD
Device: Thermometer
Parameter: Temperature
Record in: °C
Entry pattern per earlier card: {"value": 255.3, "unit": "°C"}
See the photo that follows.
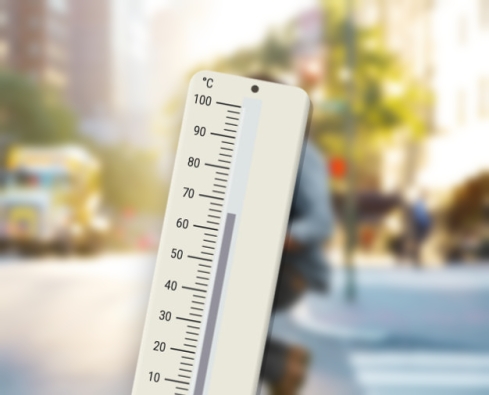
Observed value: {"value": 66, "unit": "°C"}
